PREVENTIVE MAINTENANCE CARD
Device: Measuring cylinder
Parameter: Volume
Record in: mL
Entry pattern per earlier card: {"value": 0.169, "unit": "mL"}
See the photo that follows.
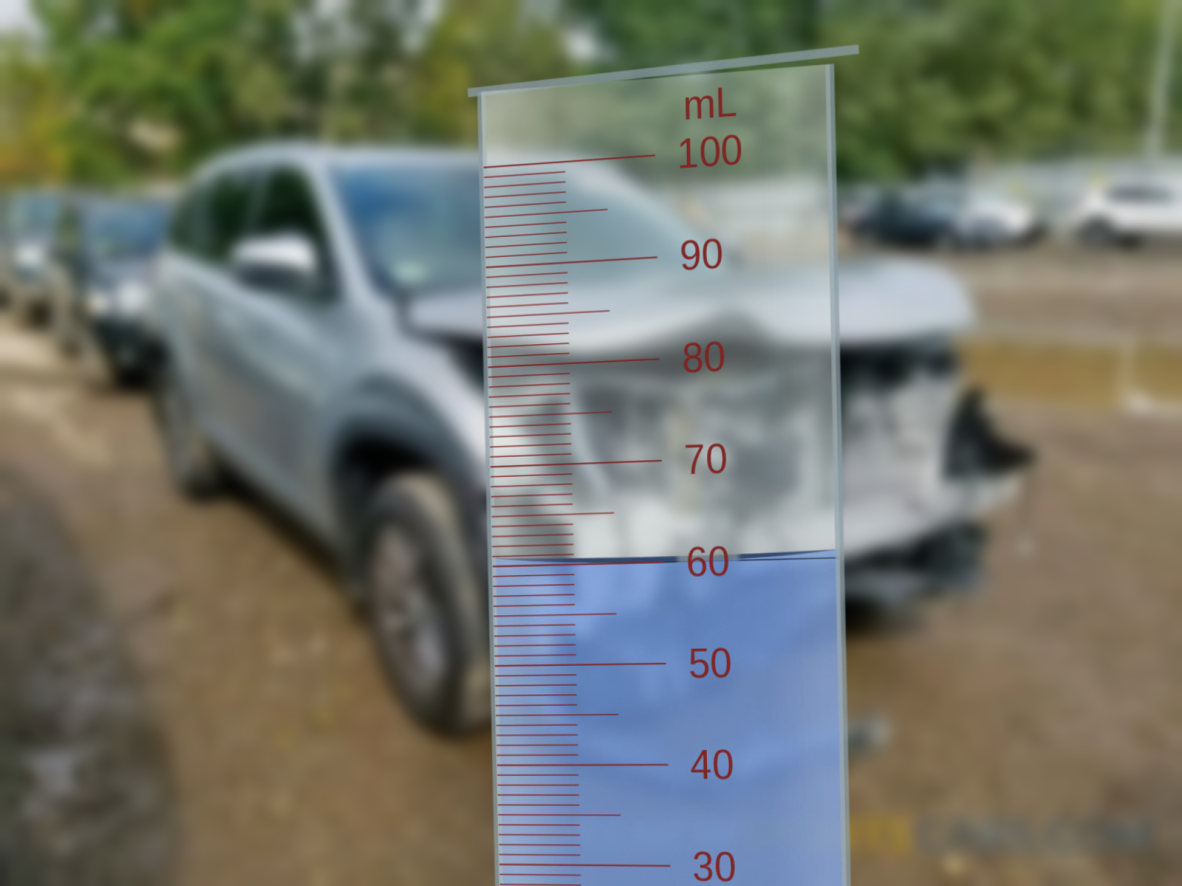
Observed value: {"value": 60, "unit": "mL"}
